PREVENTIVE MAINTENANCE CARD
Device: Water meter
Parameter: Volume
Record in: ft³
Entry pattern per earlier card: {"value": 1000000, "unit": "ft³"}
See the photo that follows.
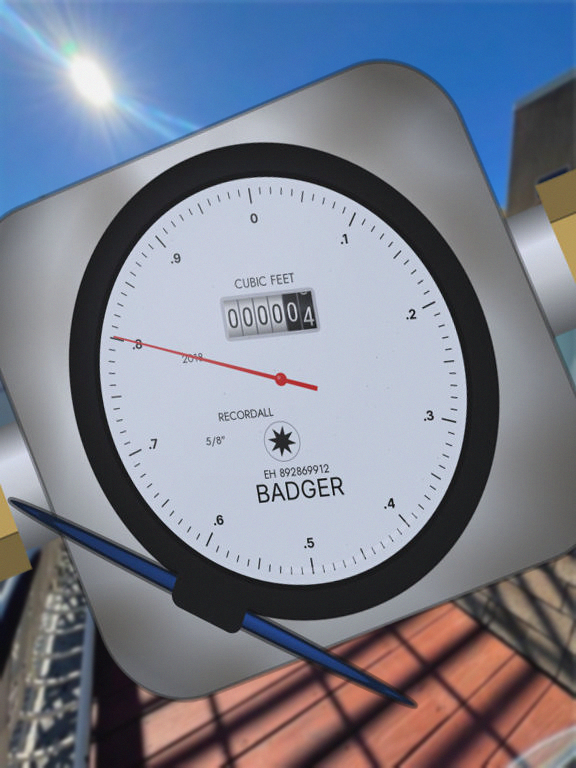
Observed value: {"value": 3.80, "unit": "ft³"}
